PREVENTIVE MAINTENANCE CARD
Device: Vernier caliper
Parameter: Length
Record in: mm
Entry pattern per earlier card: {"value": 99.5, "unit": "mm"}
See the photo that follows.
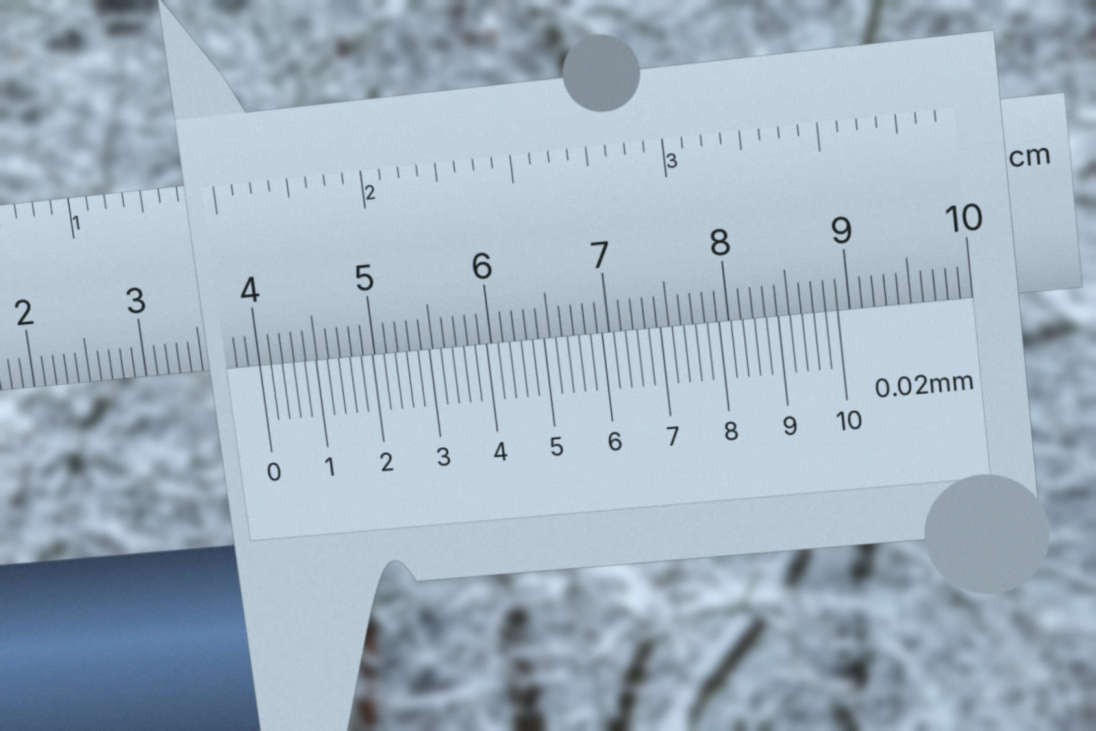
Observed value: {"value": 40.0, "unit": "mm"}
